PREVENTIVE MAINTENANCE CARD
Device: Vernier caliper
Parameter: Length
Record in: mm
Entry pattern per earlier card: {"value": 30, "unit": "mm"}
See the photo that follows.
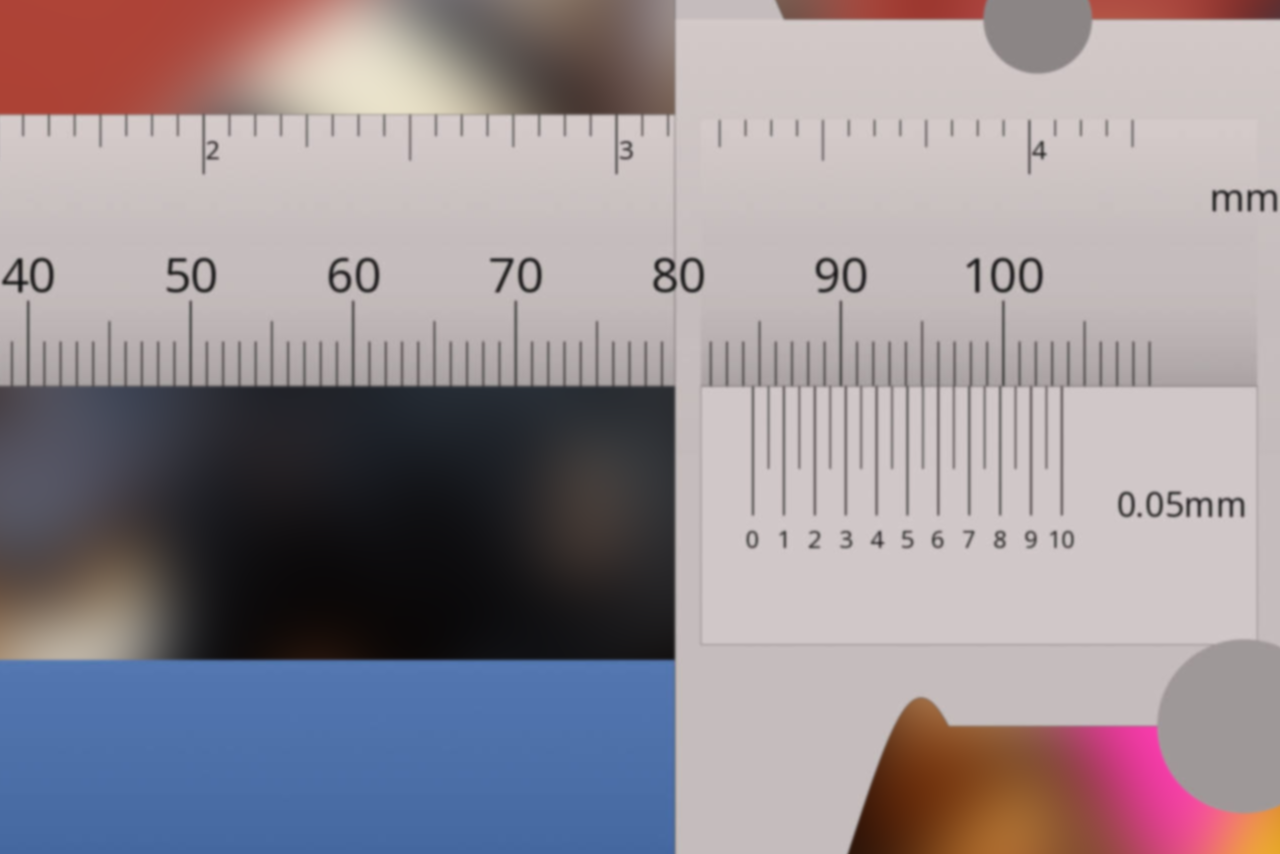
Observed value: {"value": 84.6, "unit": "mm"}
